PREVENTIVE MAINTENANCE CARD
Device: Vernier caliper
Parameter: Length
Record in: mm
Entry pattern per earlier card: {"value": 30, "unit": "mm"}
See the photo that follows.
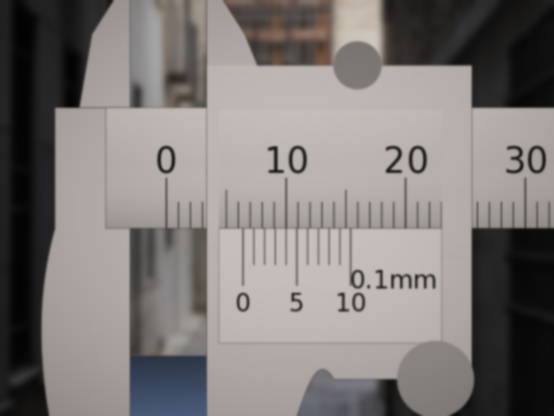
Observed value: {"value": 6.4, "unit": "mm"}
